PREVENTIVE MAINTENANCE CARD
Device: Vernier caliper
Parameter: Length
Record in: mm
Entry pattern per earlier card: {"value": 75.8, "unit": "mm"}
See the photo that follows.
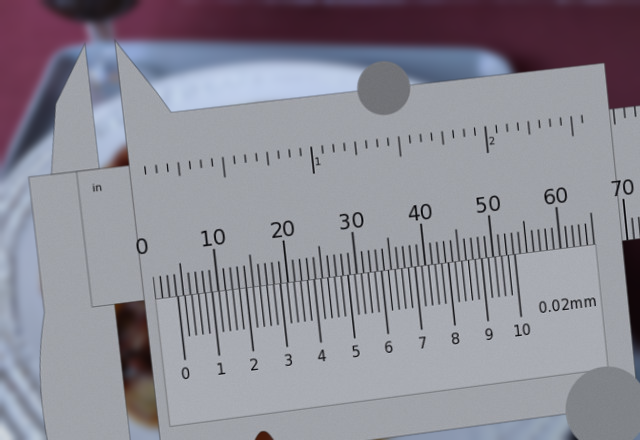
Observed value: {"value": 4.2, "unit": "mm"}
